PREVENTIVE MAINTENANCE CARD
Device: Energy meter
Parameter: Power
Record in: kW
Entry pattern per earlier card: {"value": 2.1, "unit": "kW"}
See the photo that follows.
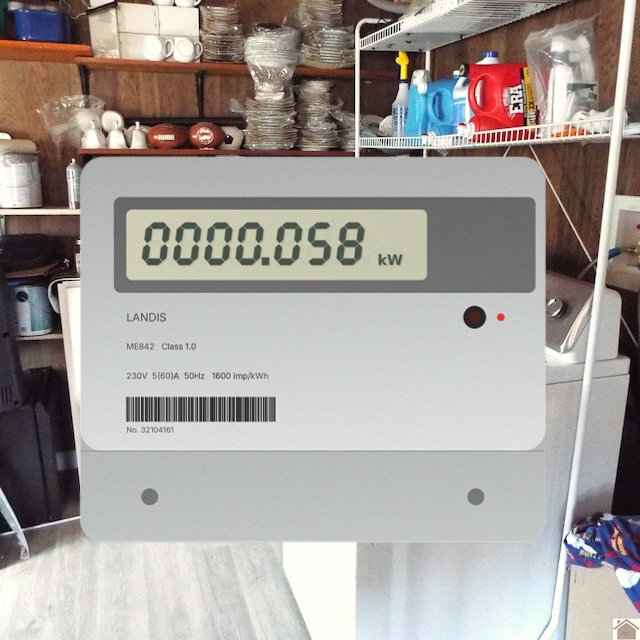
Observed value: {"value": 0.058, "unit": "kW"}
